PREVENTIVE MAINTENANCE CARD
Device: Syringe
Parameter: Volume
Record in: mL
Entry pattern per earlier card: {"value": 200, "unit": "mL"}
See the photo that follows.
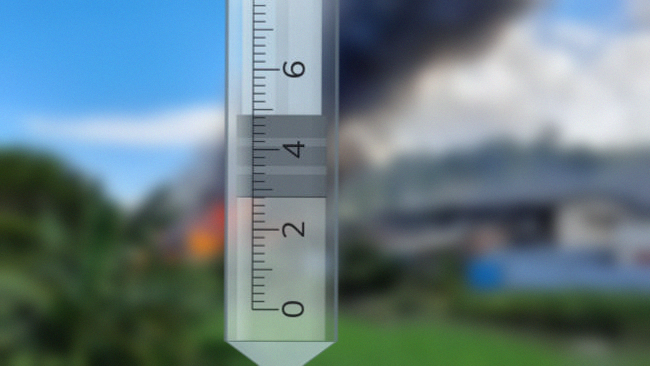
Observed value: {"value": 2.8, "unit": "mL"}
